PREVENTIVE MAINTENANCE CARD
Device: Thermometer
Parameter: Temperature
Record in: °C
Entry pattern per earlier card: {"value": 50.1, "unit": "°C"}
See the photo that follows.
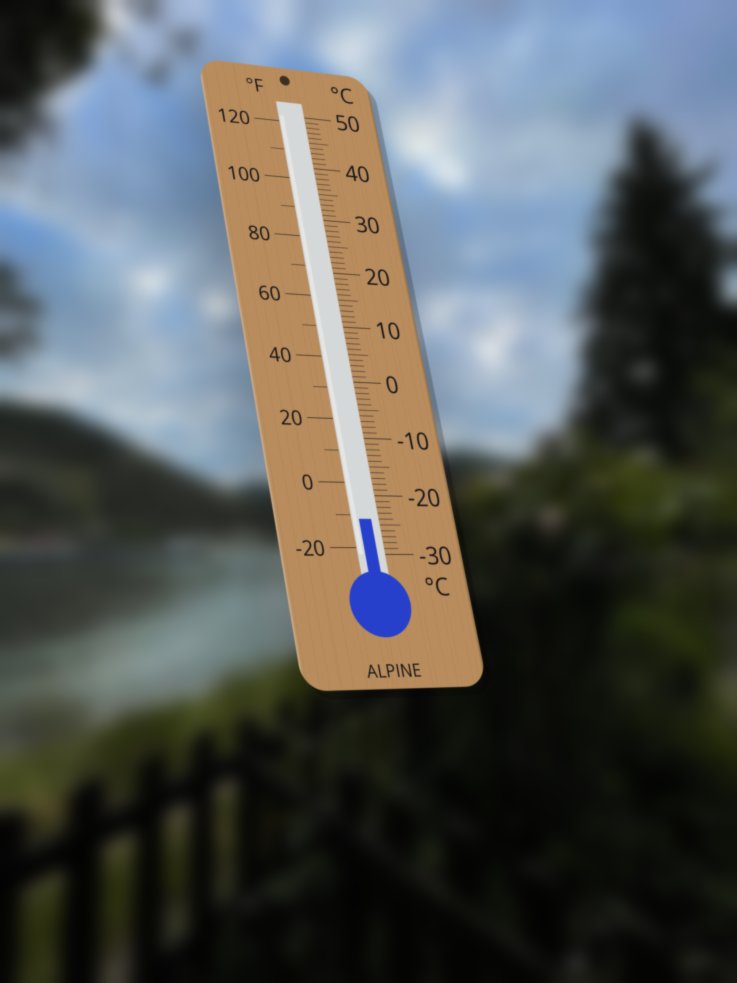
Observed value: {"value": -24, "unit": "°C"}
